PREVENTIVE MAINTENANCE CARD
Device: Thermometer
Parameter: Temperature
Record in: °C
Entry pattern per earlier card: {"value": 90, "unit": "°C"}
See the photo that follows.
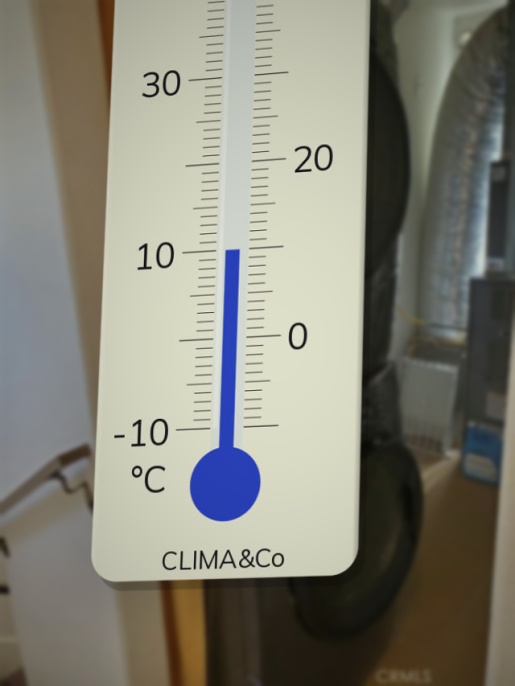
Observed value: {"value": 10, "unit": "°C"}
